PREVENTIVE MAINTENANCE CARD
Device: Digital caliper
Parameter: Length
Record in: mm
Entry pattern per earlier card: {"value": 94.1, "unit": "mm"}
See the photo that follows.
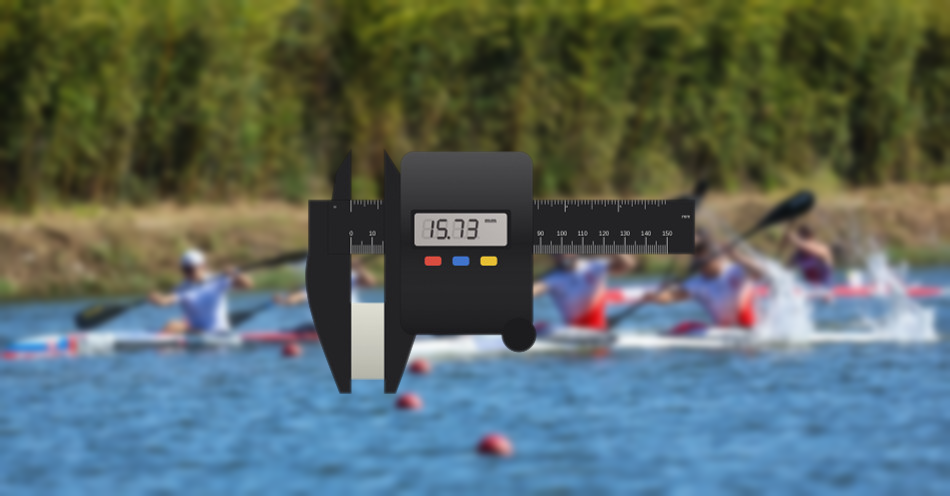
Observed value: {"value": 15.73, "unit": "mm"}
